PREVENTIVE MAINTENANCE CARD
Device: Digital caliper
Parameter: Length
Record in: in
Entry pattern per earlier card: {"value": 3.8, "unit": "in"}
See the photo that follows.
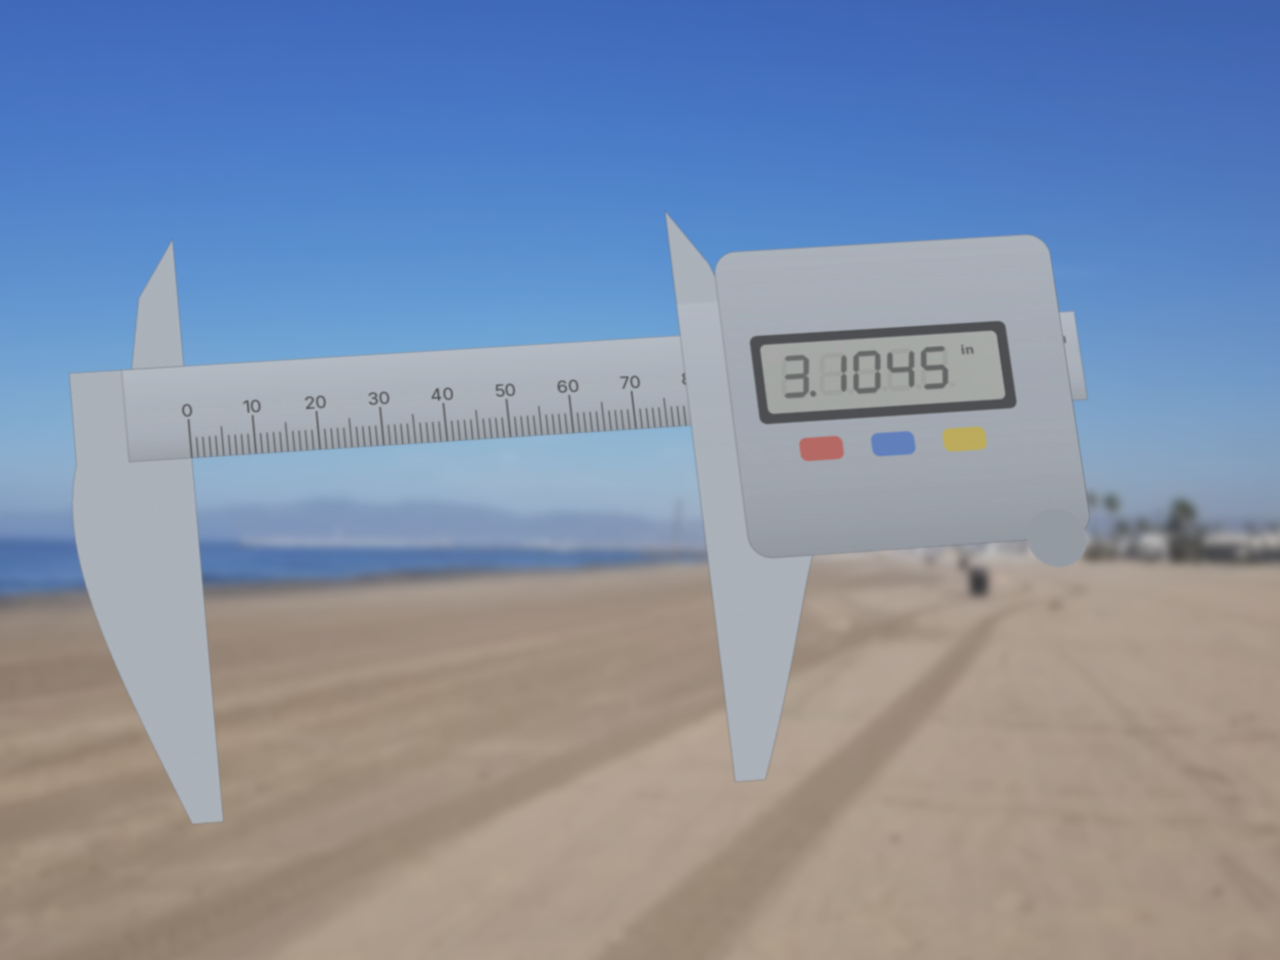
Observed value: {"value": 3.1045, "unit": "in"}
